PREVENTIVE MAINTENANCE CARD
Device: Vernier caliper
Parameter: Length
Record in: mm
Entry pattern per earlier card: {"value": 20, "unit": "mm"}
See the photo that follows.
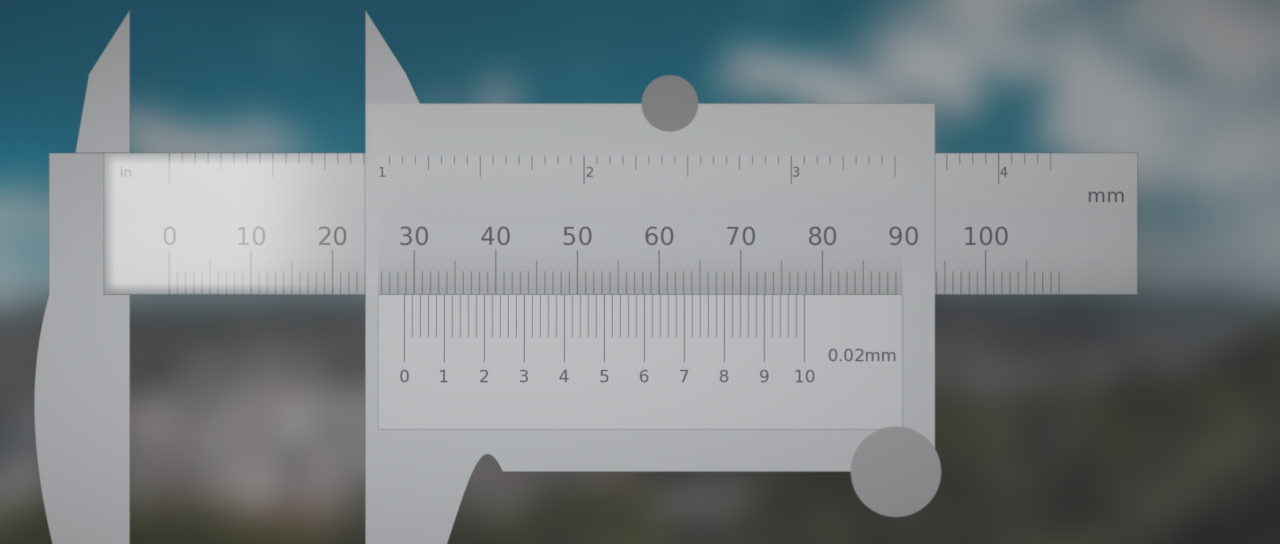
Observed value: {"value": 28.8, "unit": "mm"}
